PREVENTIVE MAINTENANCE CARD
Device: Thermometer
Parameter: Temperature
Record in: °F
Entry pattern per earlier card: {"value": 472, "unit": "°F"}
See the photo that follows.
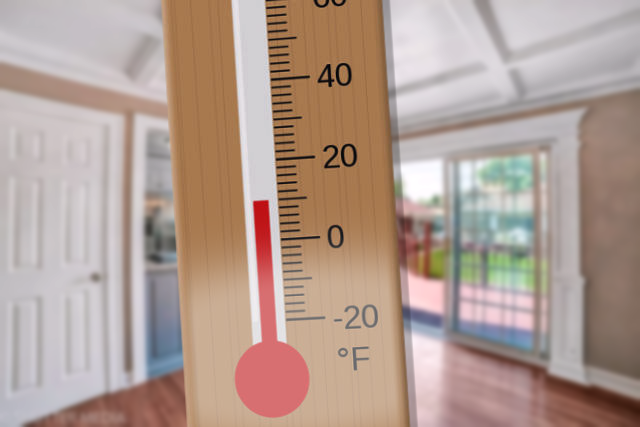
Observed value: {"value": 10, "unit": "°F"}
